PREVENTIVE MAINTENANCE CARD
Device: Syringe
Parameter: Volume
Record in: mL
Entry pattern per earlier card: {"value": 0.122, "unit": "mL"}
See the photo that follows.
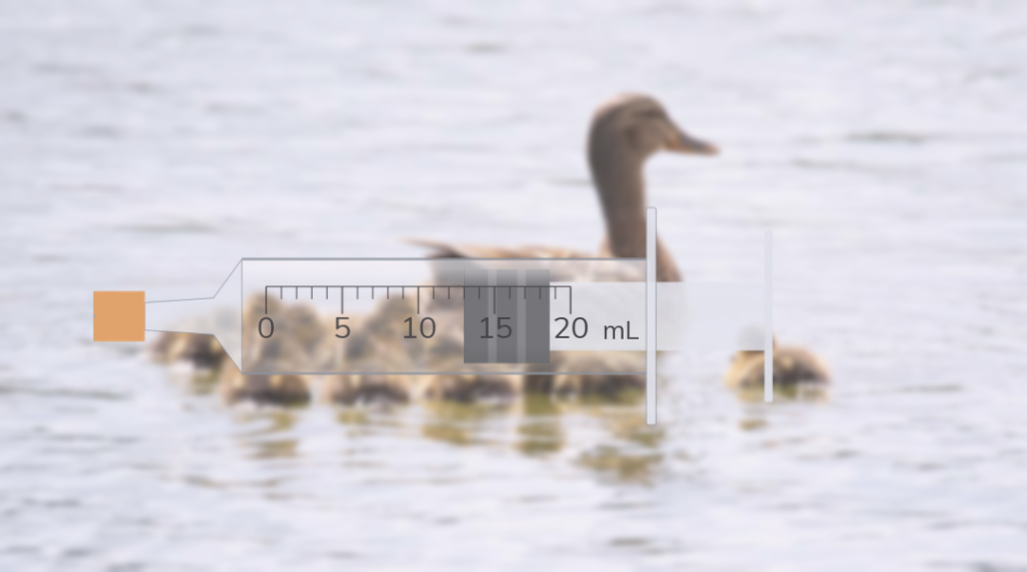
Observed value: {"value": 13, "unit": "mL"}
